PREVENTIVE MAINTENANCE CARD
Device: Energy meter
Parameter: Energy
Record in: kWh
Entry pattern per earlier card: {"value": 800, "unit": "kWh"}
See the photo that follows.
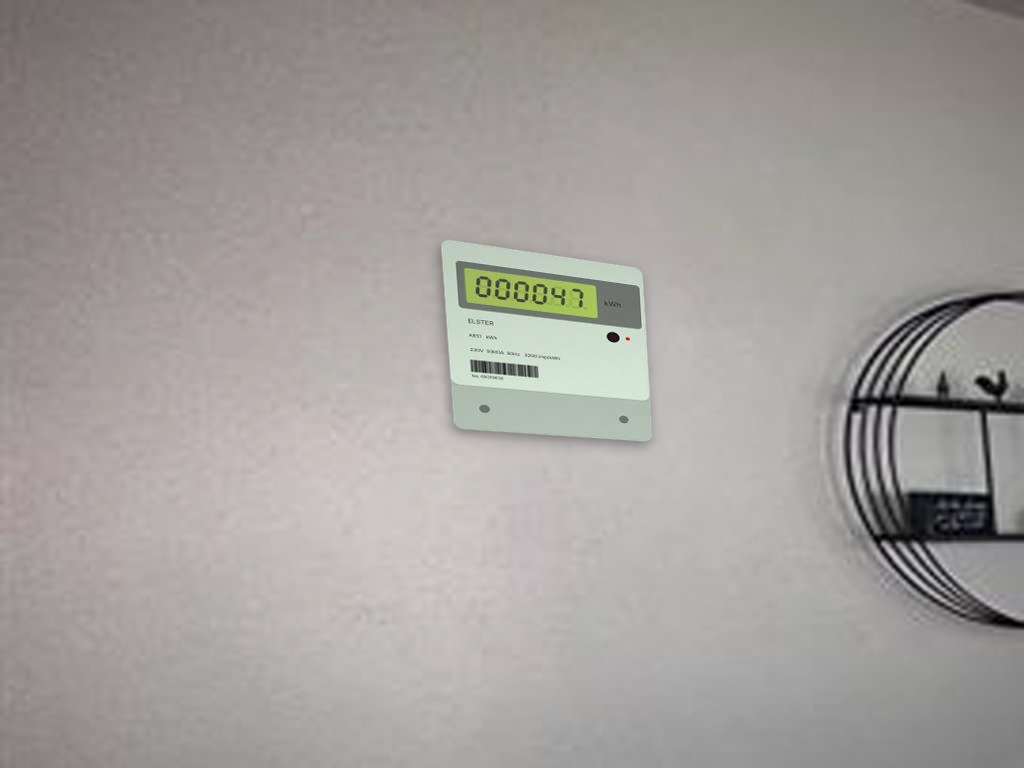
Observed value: {"value": 47, "unit": "kWh"}
